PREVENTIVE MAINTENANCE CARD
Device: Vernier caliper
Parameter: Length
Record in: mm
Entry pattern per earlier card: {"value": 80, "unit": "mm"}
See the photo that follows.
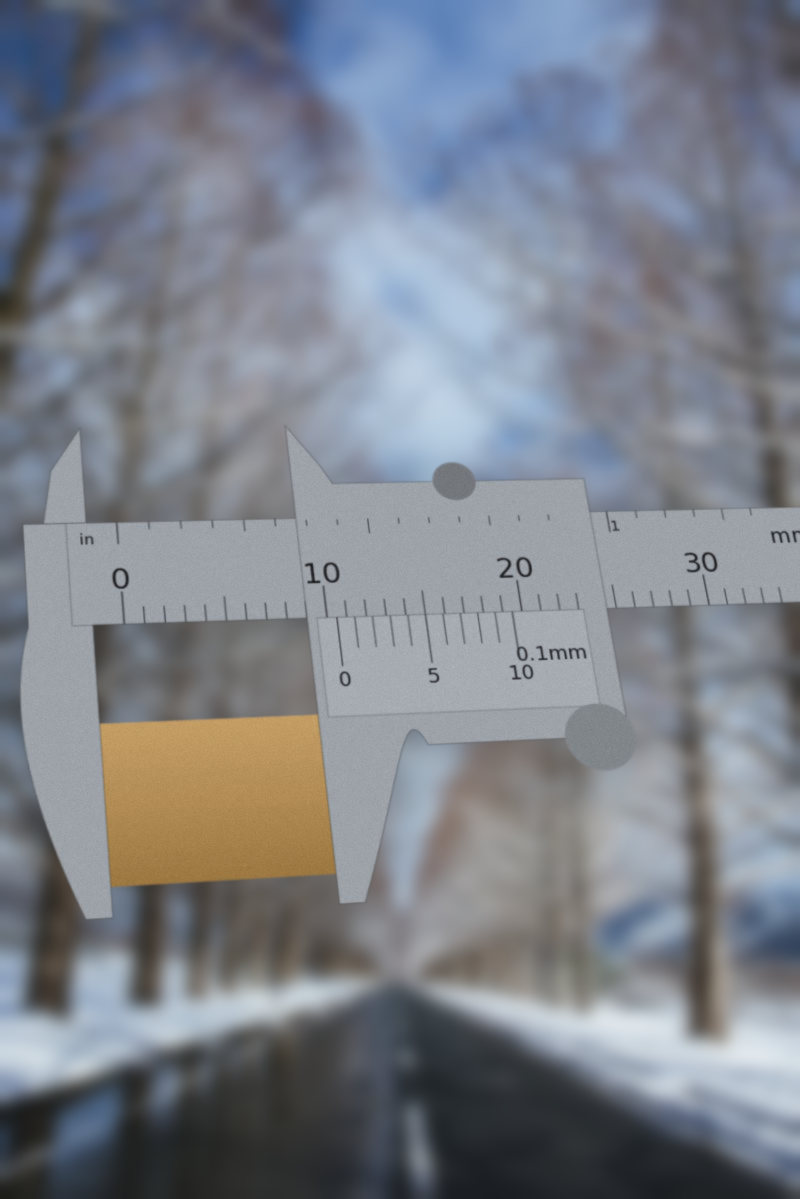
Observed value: {"value": 10.5, "unit": "mm"}
